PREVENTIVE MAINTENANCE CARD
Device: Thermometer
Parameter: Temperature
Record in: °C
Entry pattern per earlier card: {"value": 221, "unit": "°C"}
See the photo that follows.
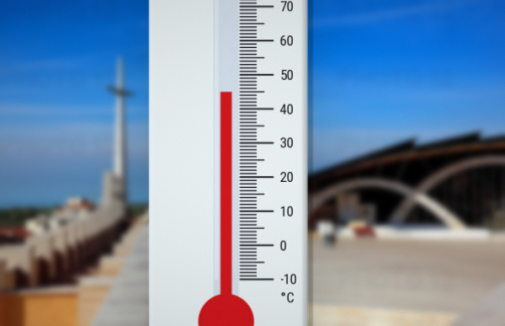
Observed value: {"value": 45, "unit": "°C"}
